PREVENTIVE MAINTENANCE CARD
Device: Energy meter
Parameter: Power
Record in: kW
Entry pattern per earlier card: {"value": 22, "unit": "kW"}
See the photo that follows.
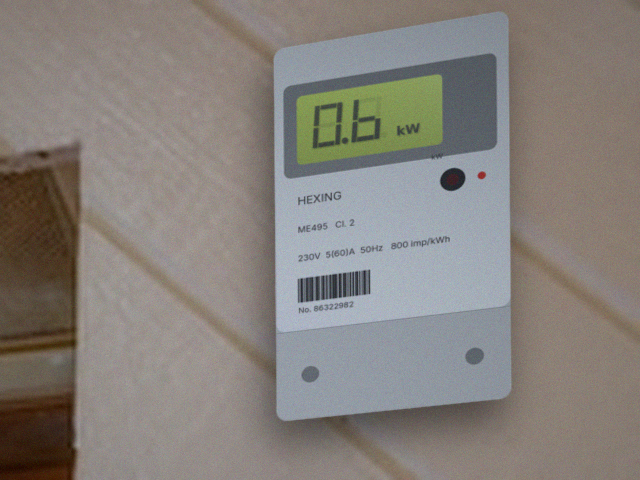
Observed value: {"value": 0.6, "unit": "kW"}
